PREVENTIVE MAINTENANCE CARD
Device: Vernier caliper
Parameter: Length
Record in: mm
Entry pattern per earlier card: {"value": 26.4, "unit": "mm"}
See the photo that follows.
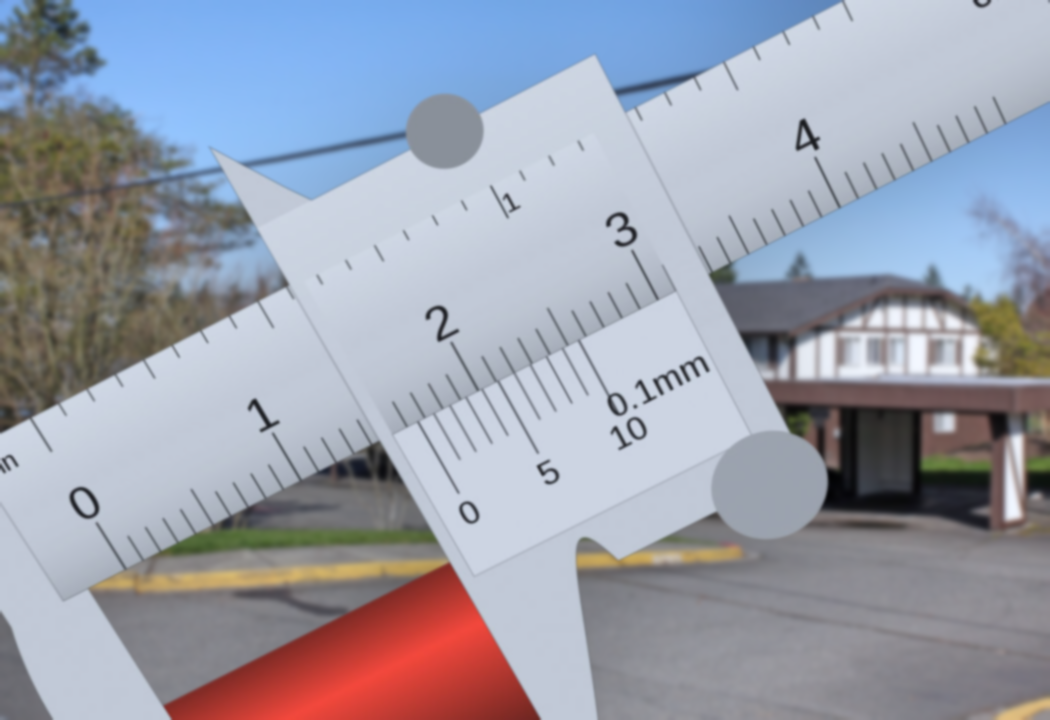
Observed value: {"value": 16.6, "unit": "mm"}
